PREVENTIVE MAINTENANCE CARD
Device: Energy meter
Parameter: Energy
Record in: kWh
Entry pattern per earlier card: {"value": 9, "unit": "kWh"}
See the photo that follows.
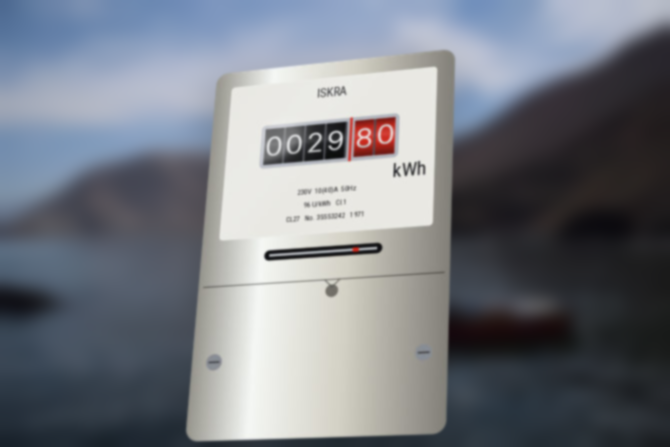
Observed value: {"value": 29.80, "unit": "kWh"}
